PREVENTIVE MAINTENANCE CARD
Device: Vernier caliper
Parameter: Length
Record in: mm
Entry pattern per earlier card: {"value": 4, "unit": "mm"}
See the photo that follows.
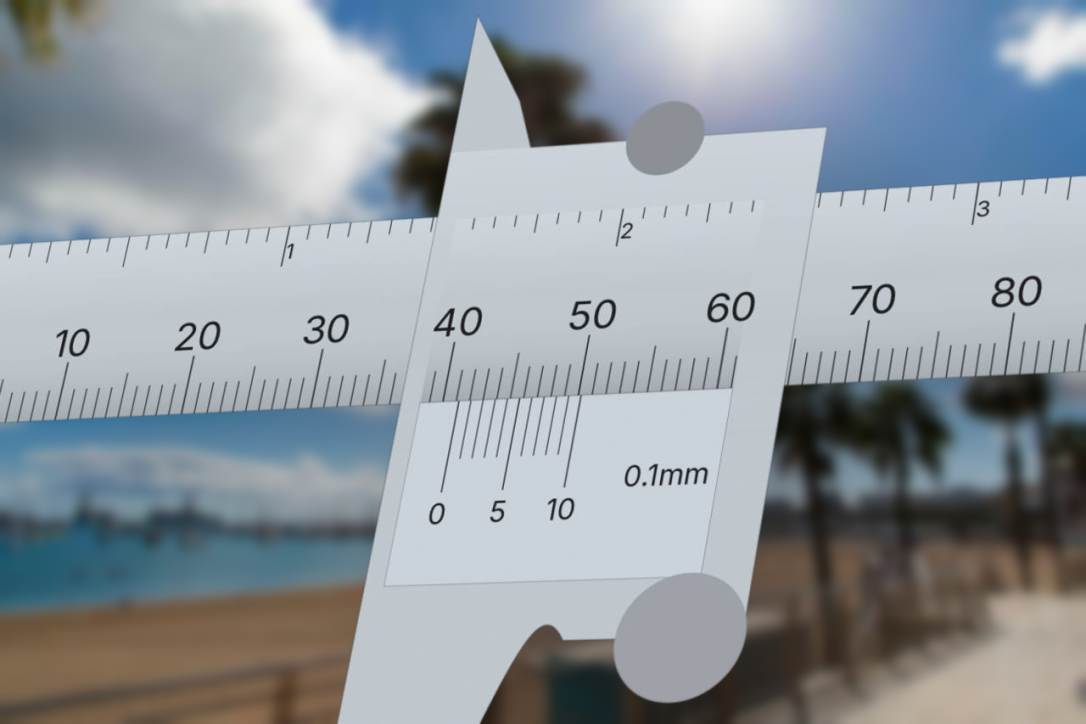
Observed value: {"value": 41.2, "unit": "mm"}
